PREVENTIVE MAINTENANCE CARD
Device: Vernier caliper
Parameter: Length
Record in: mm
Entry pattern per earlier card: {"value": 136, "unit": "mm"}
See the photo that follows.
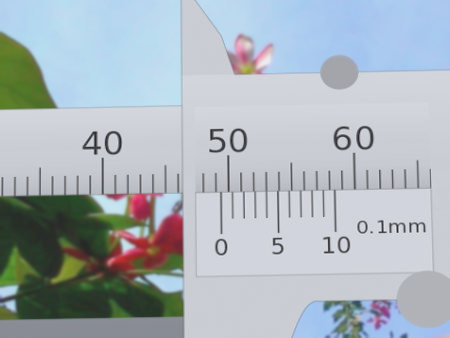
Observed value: {"value": 49.4, "unit": "mm"}
